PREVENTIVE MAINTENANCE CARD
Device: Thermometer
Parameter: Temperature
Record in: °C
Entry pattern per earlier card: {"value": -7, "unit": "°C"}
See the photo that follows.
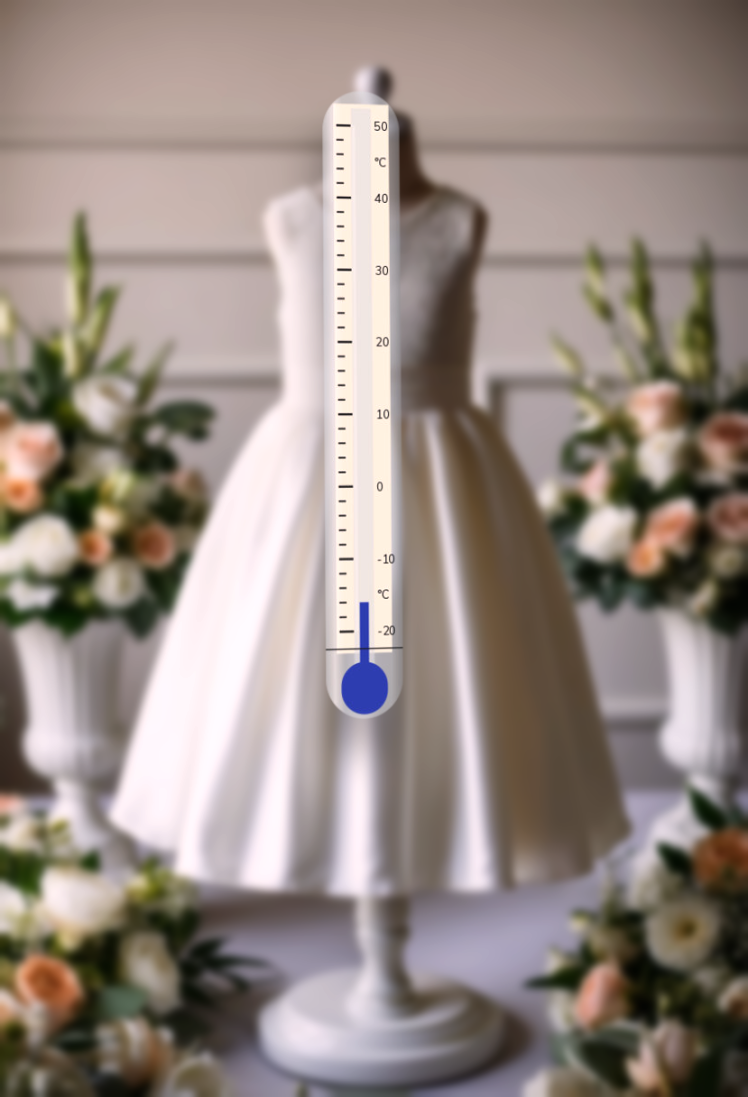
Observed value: {"value": -16, "unit": "°C"}
